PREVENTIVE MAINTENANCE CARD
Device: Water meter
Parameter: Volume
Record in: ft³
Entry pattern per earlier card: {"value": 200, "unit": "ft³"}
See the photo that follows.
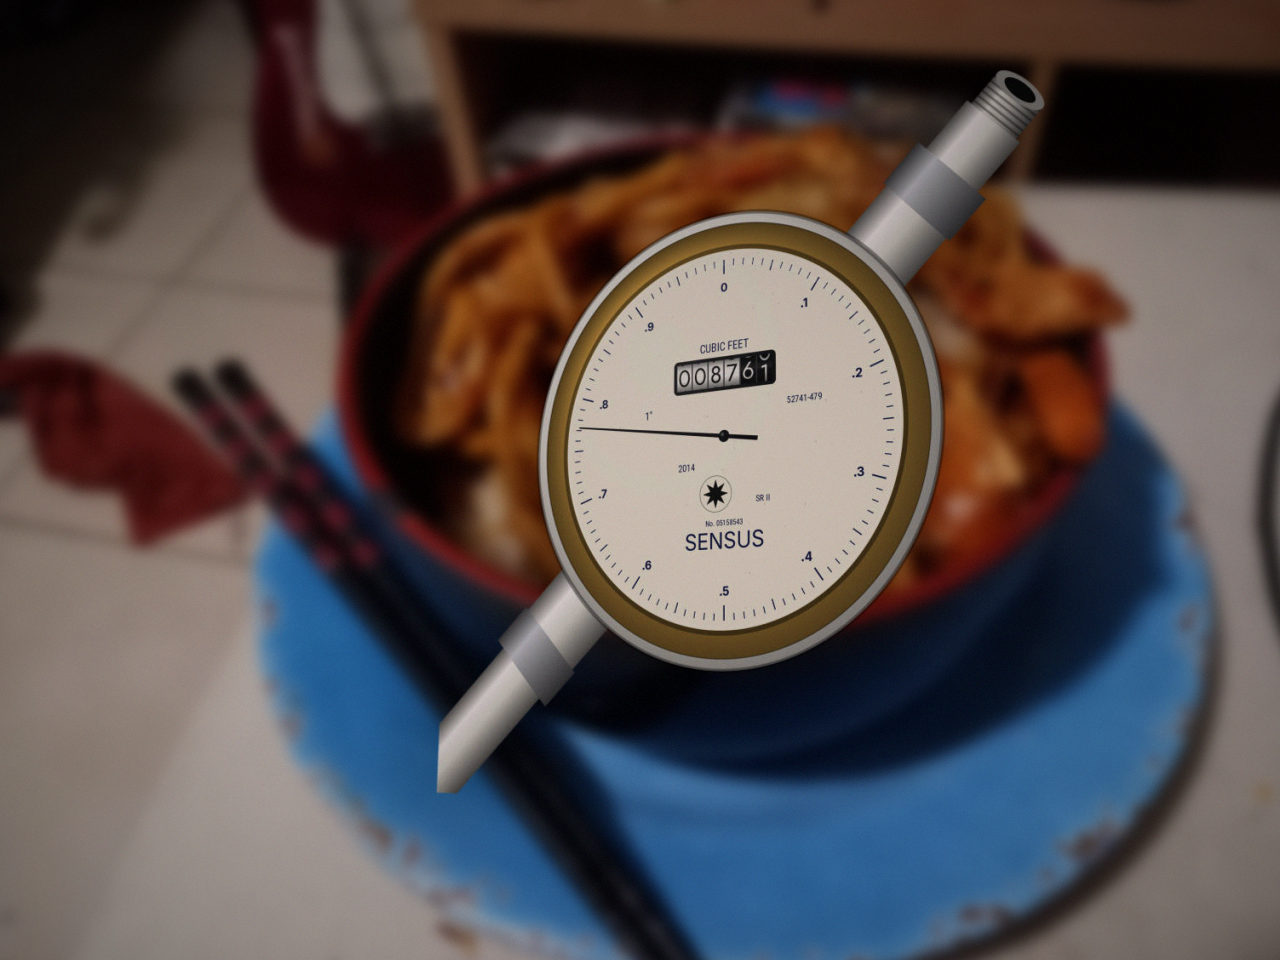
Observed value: {"value": 8760.77, "unit": "ft³"}
